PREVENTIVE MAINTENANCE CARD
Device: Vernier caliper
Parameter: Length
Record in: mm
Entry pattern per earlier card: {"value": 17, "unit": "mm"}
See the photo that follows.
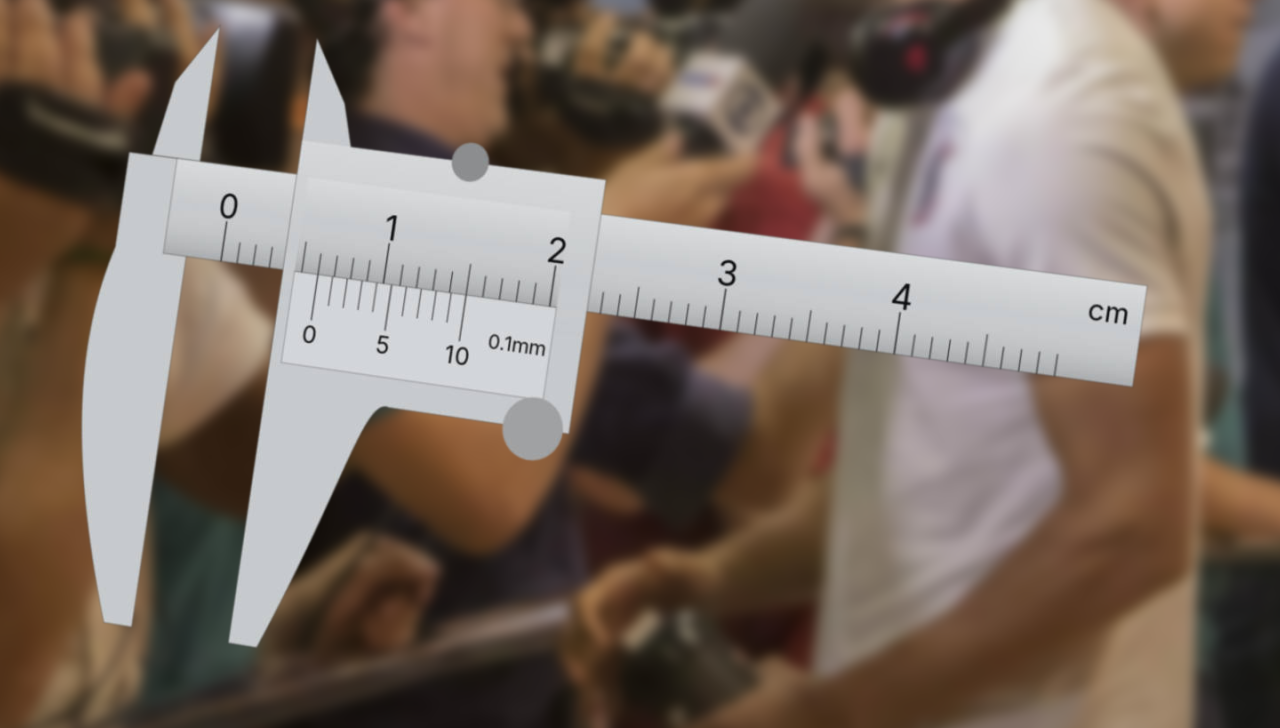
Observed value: {"value": 6.0, "unit": "mm"}
